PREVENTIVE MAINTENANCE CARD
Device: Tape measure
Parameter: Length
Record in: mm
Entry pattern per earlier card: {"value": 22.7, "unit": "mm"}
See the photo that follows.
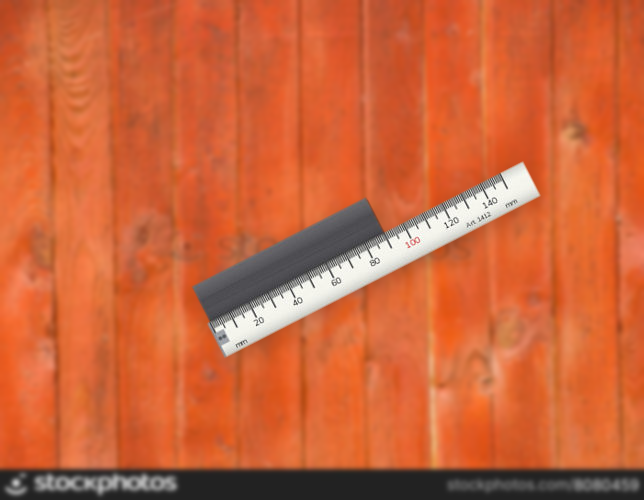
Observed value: {"value": 90, "unit": "mm"}
